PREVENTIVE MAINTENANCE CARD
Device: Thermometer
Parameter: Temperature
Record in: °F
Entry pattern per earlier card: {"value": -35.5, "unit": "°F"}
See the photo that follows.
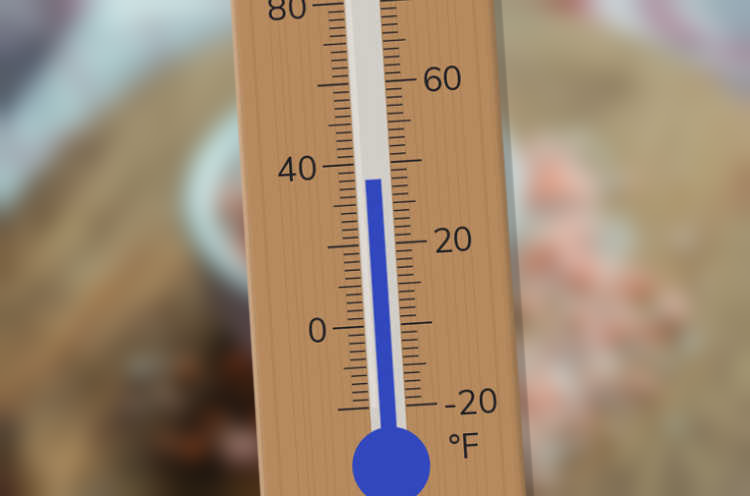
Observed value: {"value": 36, "unit": "°F"}
